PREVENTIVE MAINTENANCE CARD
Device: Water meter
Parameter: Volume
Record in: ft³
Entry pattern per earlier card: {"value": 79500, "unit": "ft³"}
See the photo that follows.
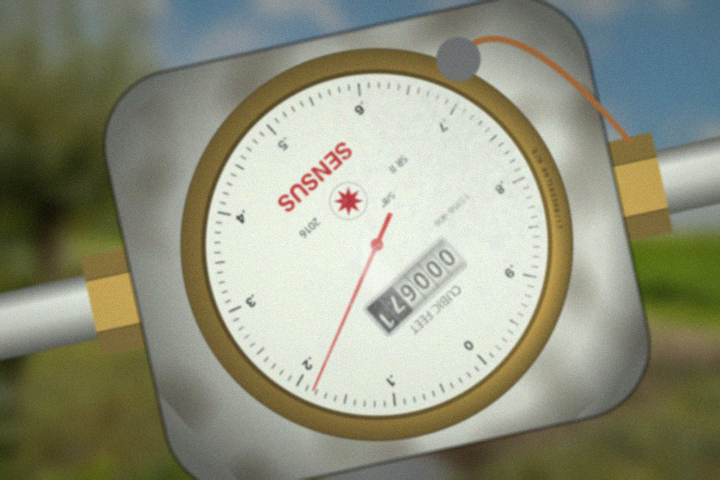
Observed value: {"value": 671.18, "unit": "ft³"}
